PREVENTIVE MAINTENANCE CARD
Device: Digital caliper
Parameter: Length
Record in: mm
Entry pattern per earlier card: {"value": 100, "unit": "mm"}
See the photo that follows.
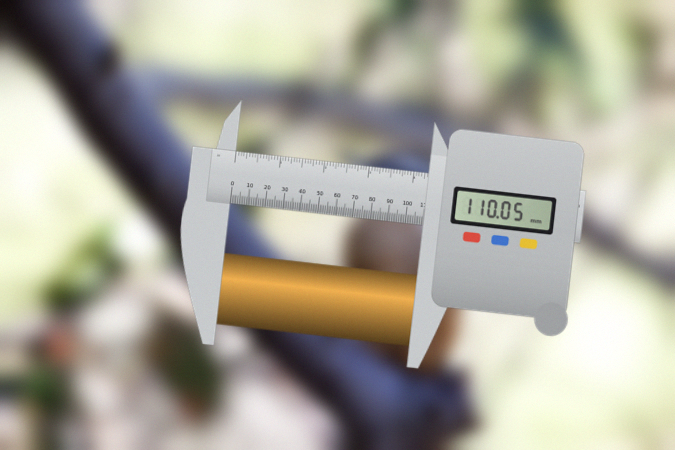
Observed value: {"value": 110.05, "unit": "mm"}
